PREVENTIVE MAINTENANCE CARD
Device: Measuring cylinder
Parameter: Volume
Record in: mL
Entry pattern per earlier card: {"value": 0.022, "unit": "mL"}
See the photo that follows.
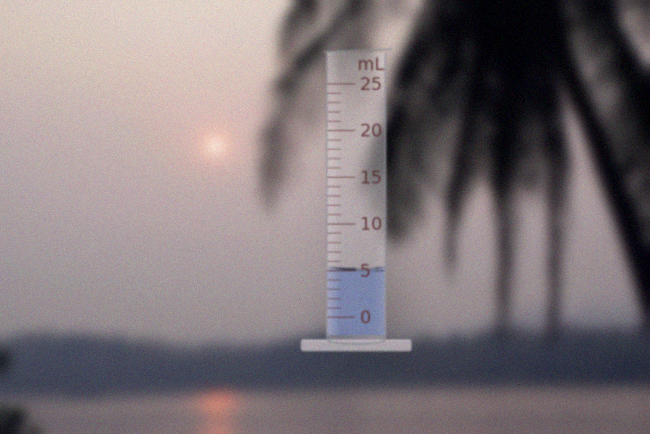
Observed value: {"value": 5, "unit": "mL"}
